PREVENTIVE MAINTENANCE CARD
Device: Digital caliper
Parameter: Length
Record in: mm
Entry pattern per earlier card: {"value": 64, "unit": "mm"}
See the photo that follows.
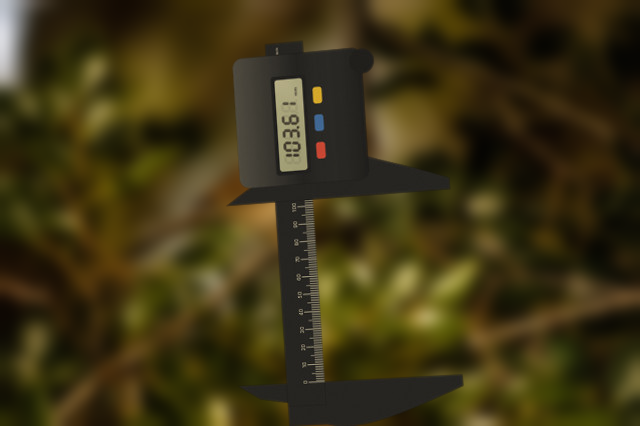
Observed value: {"value": 103.61, "unit": "mm"}
